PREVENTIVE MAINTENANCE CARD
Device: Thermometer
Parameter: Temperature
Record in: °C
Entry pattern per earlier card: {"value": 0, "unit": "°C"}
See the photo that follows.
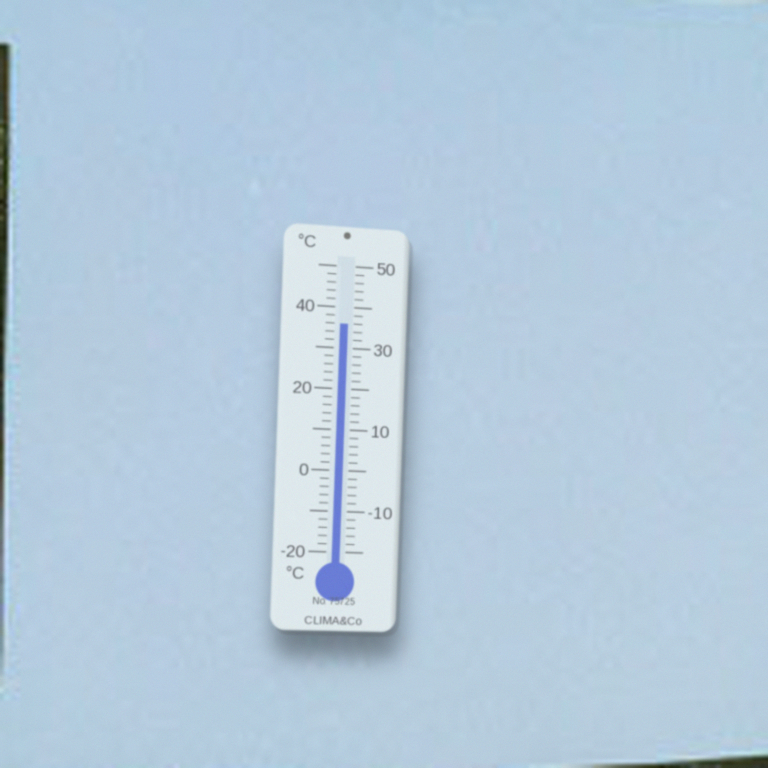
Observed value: {"value": 36, "unit": "°C"}
